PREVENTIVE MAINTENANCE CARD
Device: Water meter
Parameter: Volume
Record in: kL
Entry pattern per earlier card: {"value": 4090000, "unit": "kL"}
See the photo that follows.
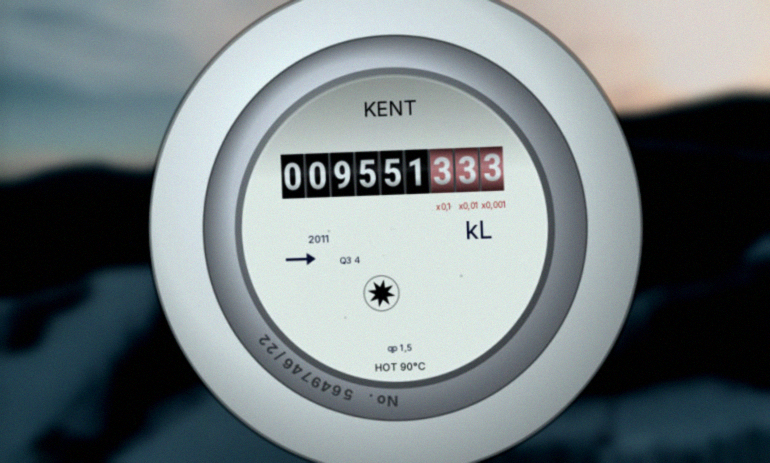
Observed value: {"value": 9551.333, "unit": "kL"}
